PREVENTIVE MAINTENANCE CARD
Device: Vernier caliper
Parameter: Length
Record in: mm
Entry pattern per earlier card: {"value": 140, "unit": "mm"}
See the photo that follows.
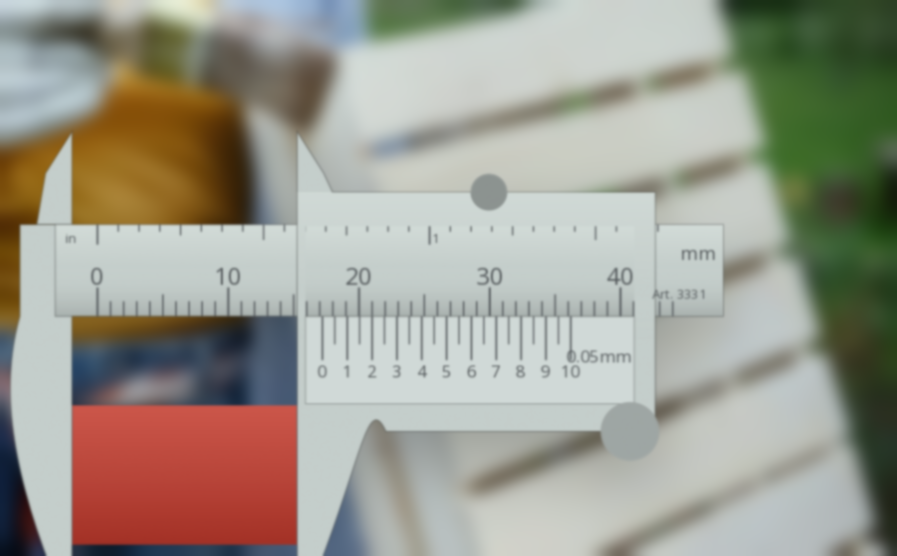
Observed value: {"value": 17.2, "unit": "mm"}
